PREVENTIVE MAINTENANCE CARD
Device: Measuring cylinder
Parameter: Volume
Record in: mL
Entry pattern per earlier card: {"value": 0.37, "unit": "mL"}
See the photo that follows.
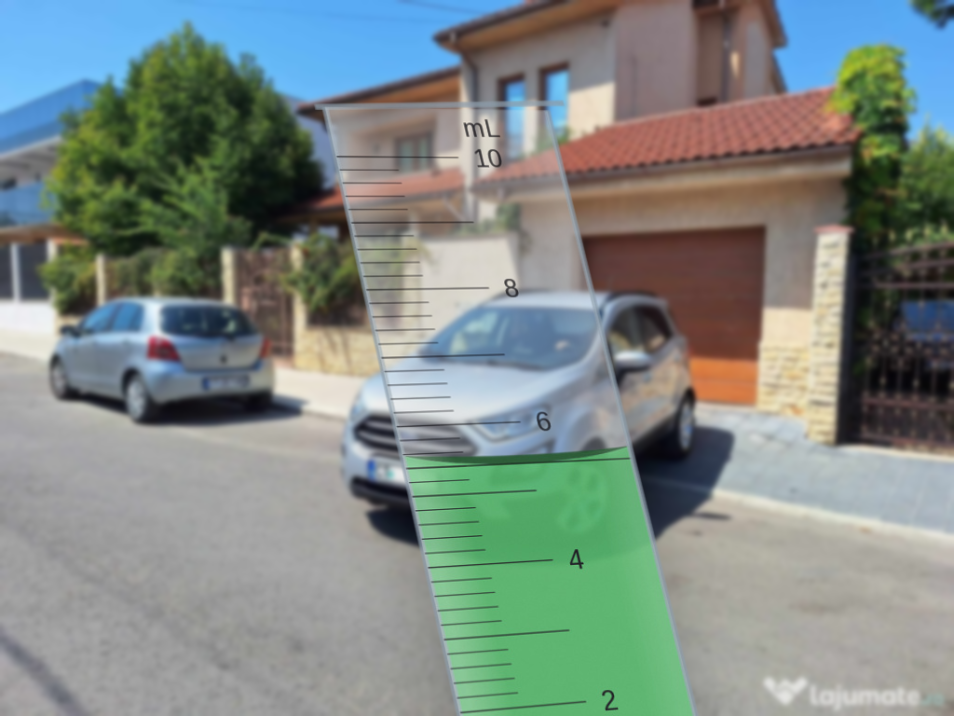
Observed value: {"value": 5.4, "unit": "mL"}
